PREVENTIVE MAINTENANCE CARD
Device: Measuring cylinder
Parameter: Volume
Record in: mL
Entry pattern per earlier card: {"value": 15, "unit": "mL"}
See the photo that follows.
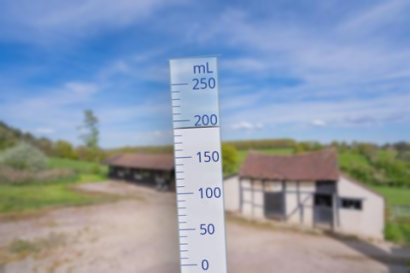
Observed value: {"value": 190, "unit": "mL"}
